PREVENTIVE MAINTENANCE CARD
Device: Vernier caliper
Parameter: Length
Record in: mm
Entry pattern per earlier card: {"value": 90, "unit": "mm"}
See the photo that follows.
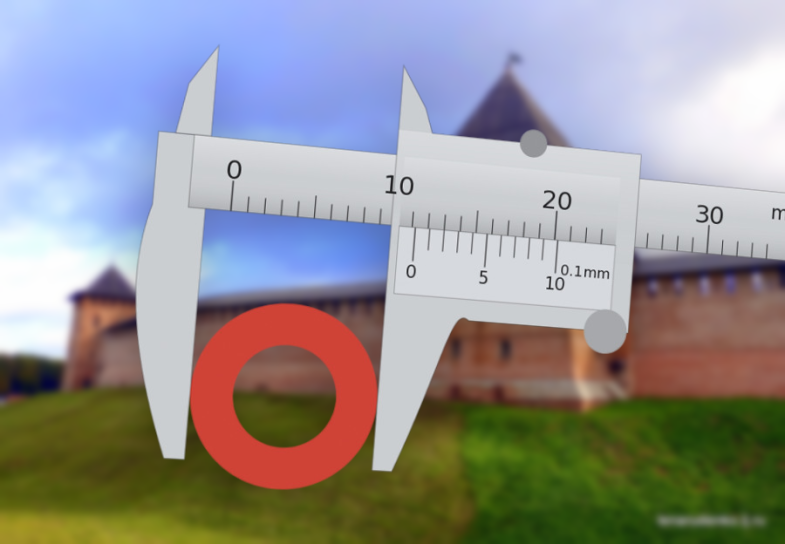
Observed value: {"value": 11.2, "unit": "mm"}
